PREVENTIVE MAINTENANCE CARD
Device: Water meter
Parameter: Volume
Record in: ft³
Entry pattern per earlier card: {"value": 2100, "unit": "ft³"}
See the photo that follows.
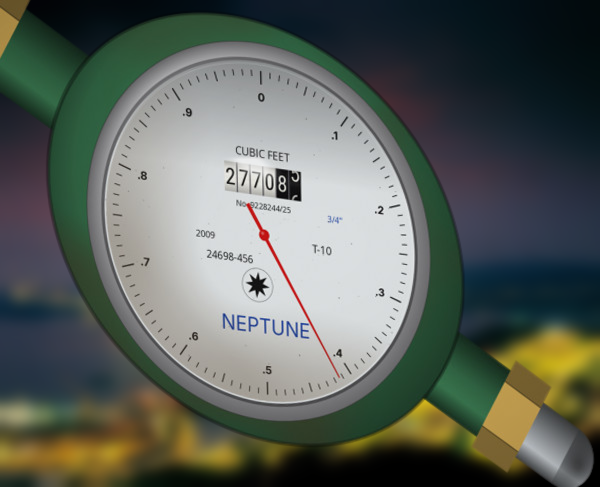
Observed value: {"value": 277085.41, "unit": "ft³"}
